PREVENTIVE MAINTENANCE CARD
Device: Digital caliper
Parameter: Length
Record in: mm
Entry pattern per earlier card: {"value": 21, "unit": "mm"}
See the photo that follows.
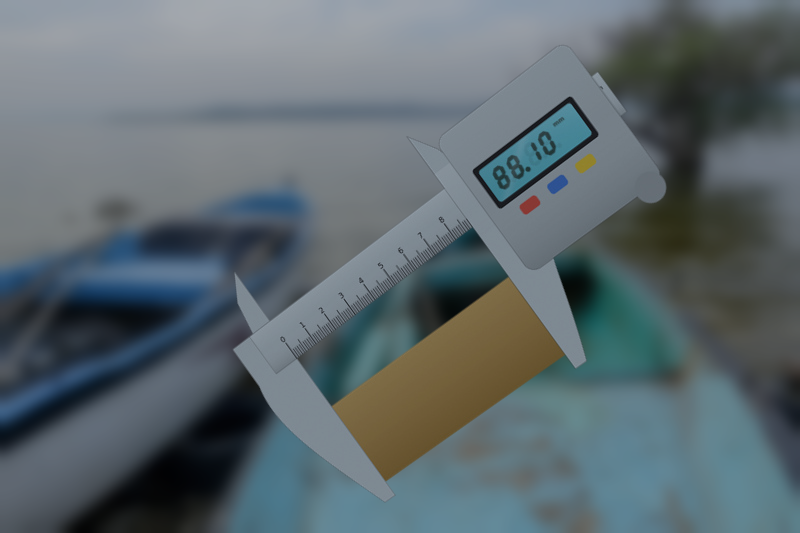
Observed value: {"value": 88.10, "unit": "mm"}
